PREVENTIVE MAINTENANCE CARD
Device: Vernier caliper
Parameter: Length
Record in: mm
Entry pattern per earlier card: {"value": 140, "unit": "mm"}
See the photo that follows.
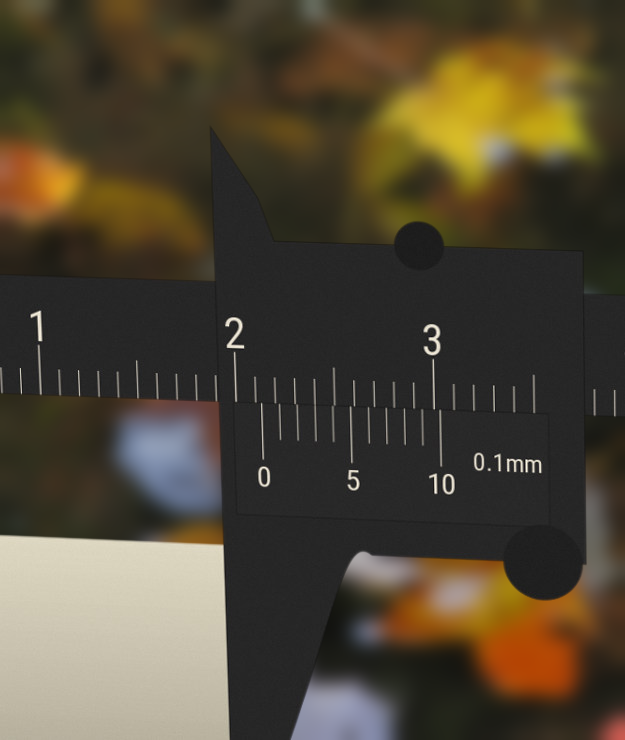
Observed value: {"value": 21.3, "unit": "mm"}
